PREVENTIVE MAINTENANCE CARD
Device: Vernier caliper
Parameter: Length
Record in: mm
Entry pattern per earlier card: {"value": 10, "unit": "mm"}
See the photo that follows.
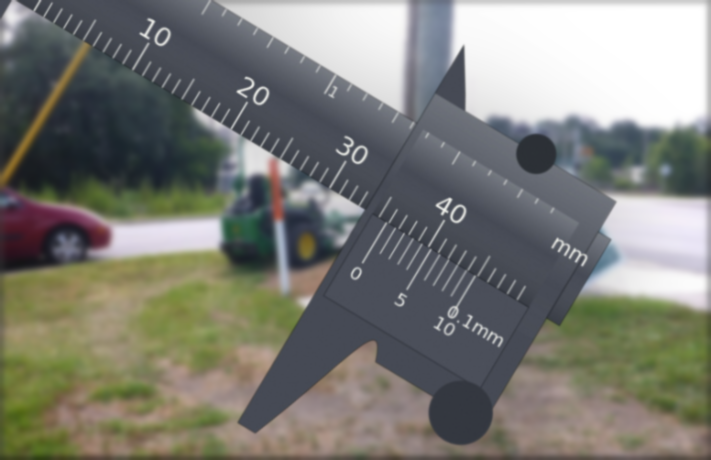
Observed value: {"value": 35.8, "unit": "mm"}
